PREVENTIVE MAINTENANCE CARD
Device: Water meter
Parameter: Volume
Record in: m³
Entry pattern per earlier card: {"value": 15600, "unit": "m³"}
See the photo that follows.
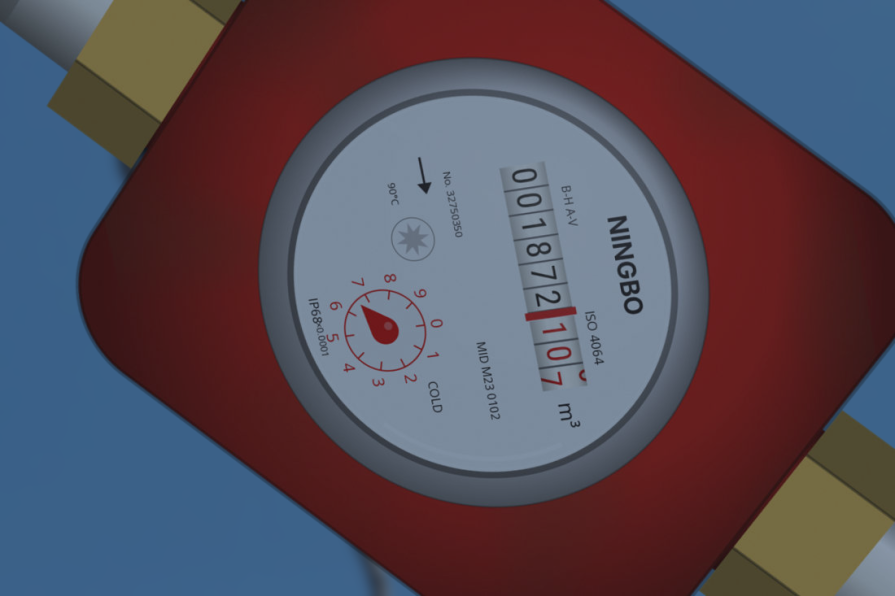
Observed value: {"value": 1872.1066, "unit": "m³"}
